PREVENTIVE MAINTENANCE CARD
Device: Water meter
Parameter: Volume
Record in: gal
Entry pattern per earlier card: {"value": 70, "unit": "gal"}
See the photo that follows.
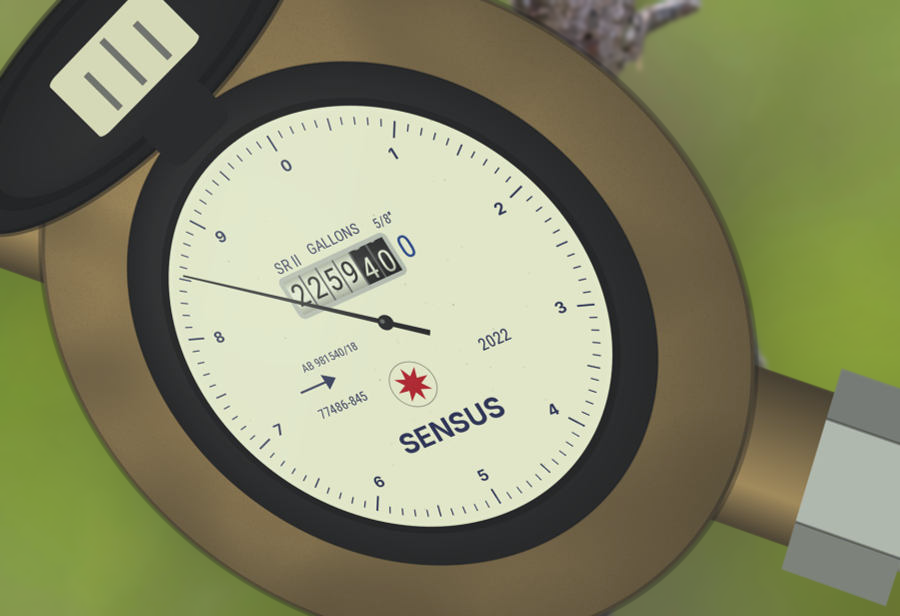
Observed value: {"value": 2259398.5, "unit": "gal"}
